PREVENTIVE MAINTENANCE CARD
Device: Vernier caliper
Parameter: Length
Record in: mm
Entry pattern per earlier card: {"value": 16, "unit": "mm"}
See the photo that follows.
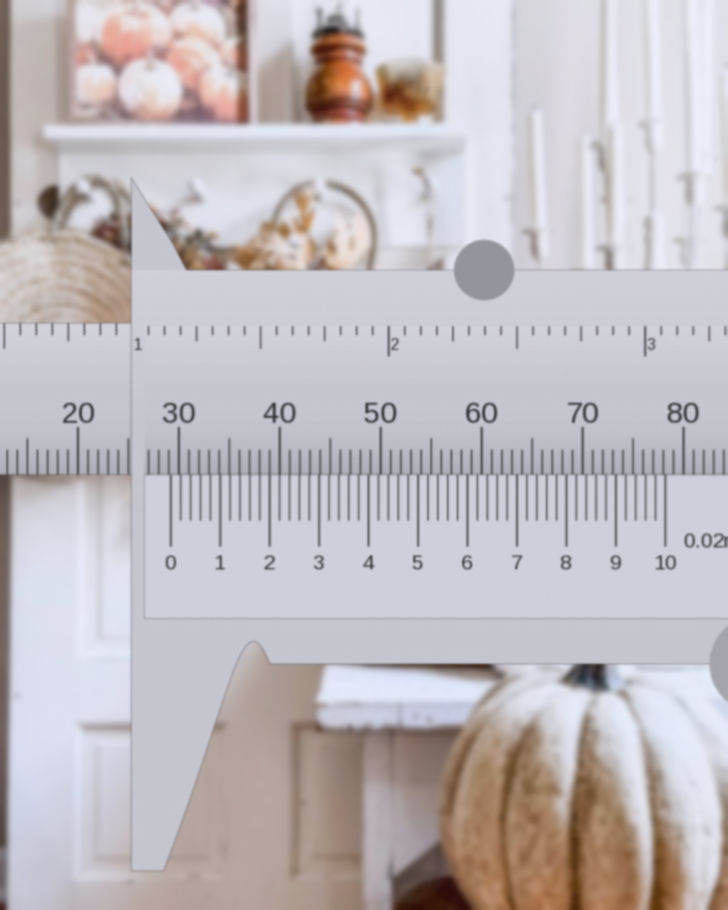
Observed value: {"value": 29.2, "unit": "mm"}
